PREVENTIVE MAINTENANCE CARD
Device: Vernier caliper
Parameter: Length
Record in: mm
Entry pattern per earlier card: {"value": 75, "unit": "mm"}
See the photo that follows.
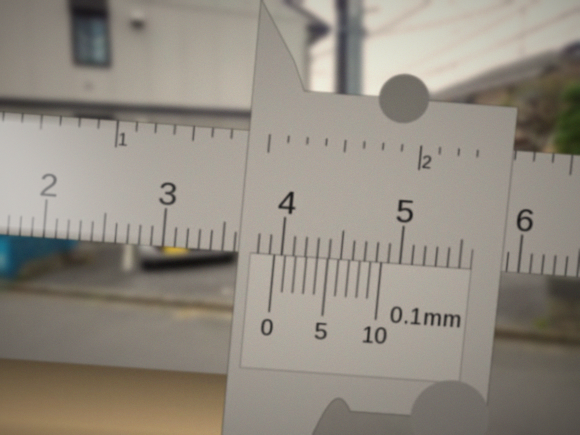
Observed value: {"value": 39.4, "unit": "mm"}
